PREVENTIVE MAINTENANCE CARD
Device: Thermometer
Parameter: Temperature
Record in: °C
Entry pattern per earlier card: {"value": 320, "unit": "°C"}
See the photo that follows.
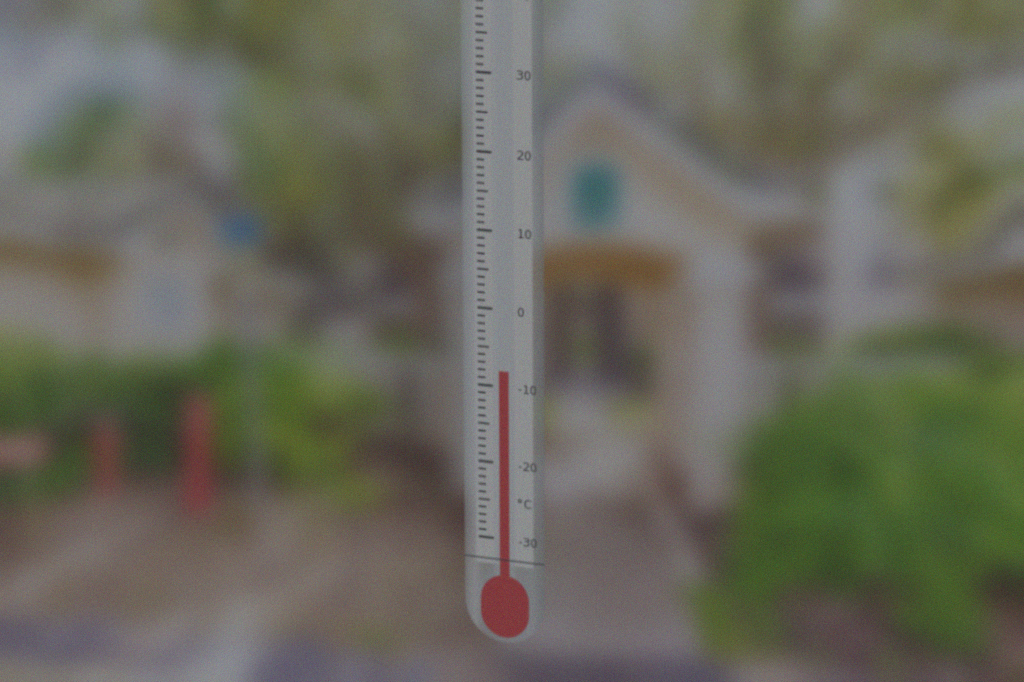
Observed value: {"value": -8, "unit": "°C"}
